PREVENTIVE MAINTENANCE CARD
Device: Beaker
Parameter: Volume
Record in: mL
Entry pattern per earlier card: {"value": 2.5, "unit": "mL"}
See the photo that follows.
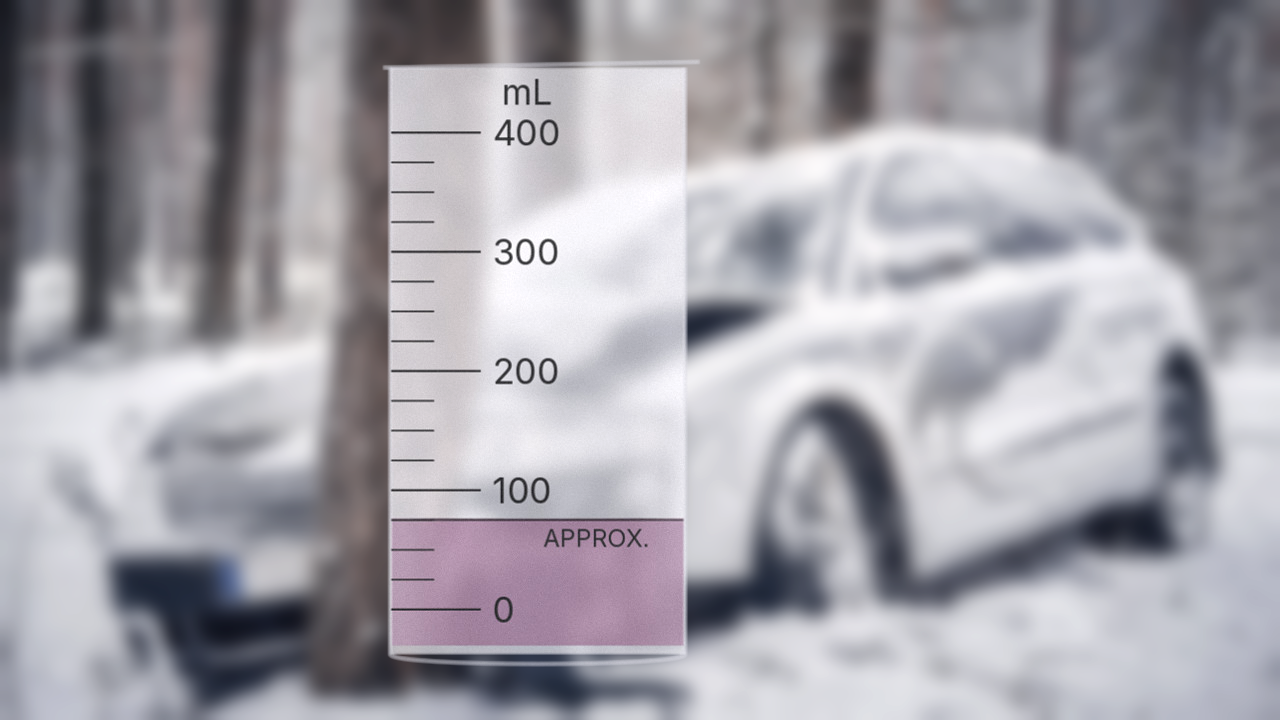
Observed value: {"value": 75, "unit": "mL"}
